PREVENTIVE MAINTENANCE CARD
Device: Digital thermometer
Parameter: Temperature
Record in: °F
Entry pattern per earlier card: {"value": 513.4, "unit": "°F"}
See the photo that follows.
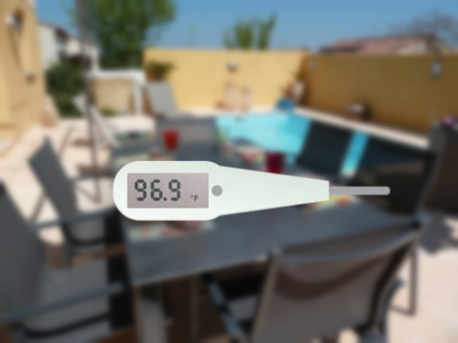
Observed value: {"value": 96.9, "unit": "°F"}
